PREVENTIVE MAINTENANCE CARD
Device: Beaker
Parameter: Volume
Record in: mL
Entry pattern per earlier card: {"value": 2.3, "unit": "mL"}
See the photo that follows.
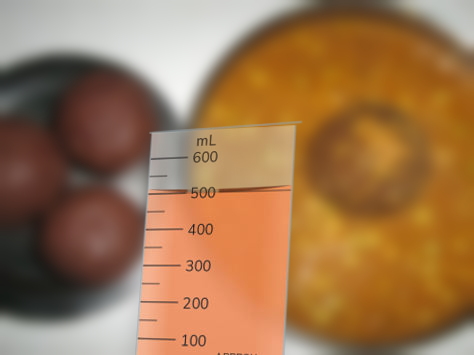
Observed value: {"value": 500, "unit": "mL"}
